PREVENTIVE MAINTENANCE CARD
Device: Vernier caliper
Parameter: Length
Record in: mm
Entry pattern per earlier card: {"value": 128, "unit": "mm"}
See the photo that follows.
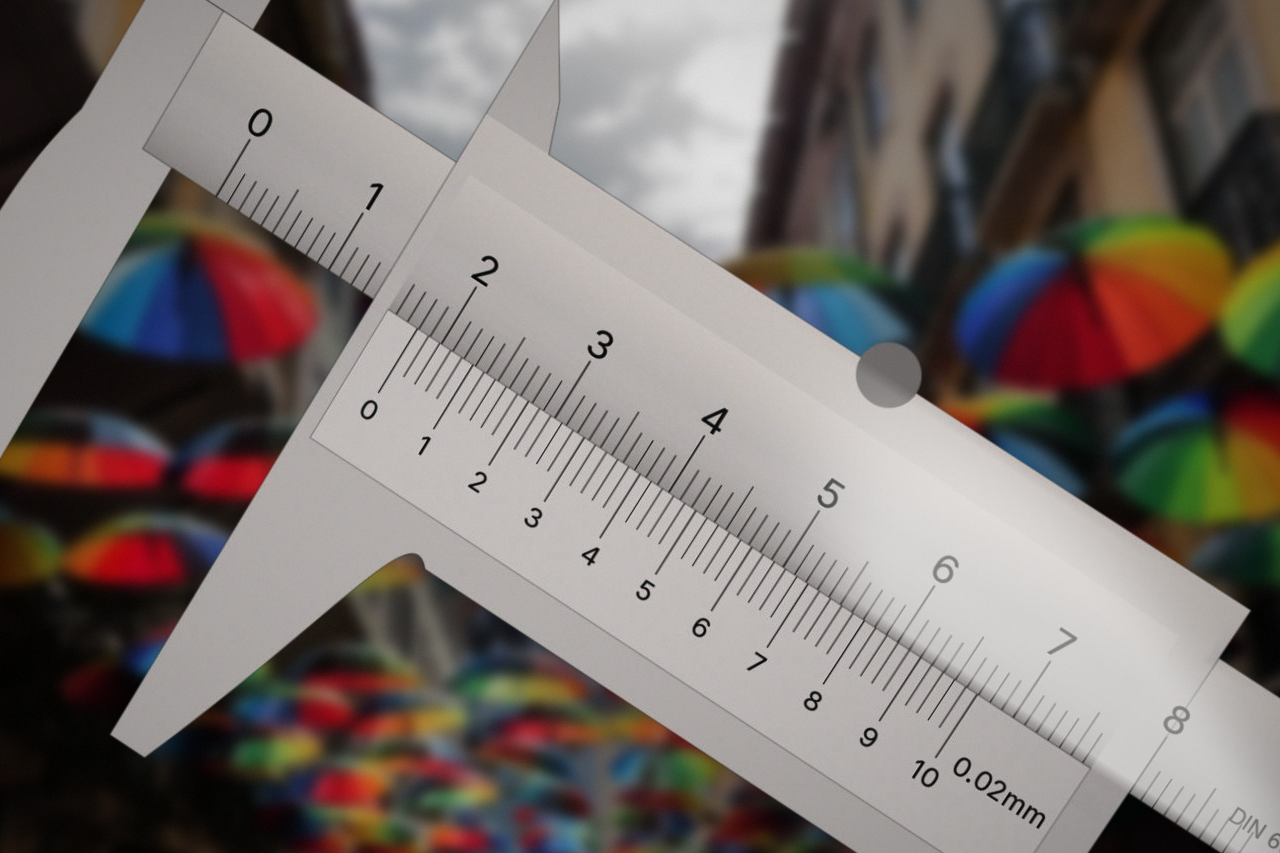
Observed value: {"value": 17.9, "unit": "mm"}
